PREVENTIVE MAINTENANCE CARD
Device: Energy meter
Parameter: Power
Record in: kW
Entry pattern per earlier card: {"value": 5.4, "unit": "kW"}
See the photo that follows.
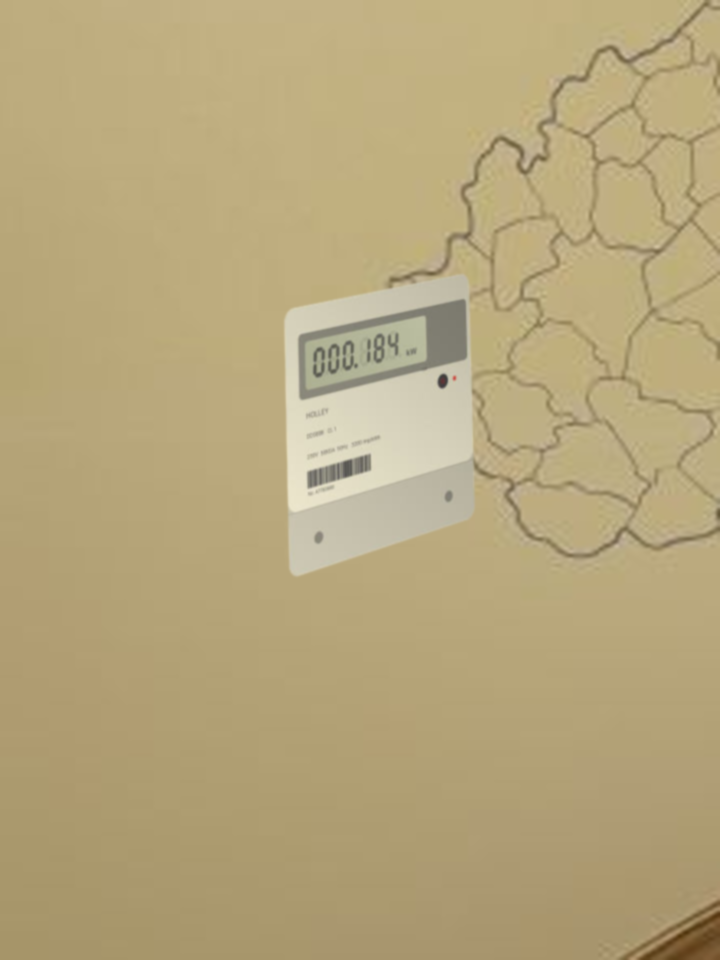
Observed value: {"value": 0.184, "unit": "kW"}
